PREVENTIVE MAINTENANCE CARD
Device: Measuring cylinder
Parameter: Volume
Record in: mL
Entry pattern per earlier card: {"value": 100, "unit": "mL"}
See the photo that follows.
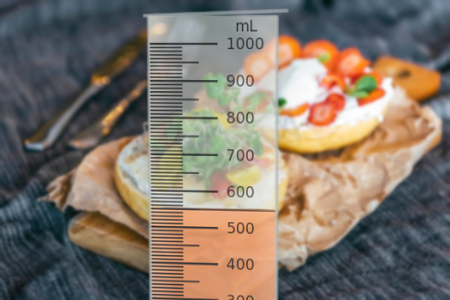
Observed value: {"value": 550, "unit": "mL"}
